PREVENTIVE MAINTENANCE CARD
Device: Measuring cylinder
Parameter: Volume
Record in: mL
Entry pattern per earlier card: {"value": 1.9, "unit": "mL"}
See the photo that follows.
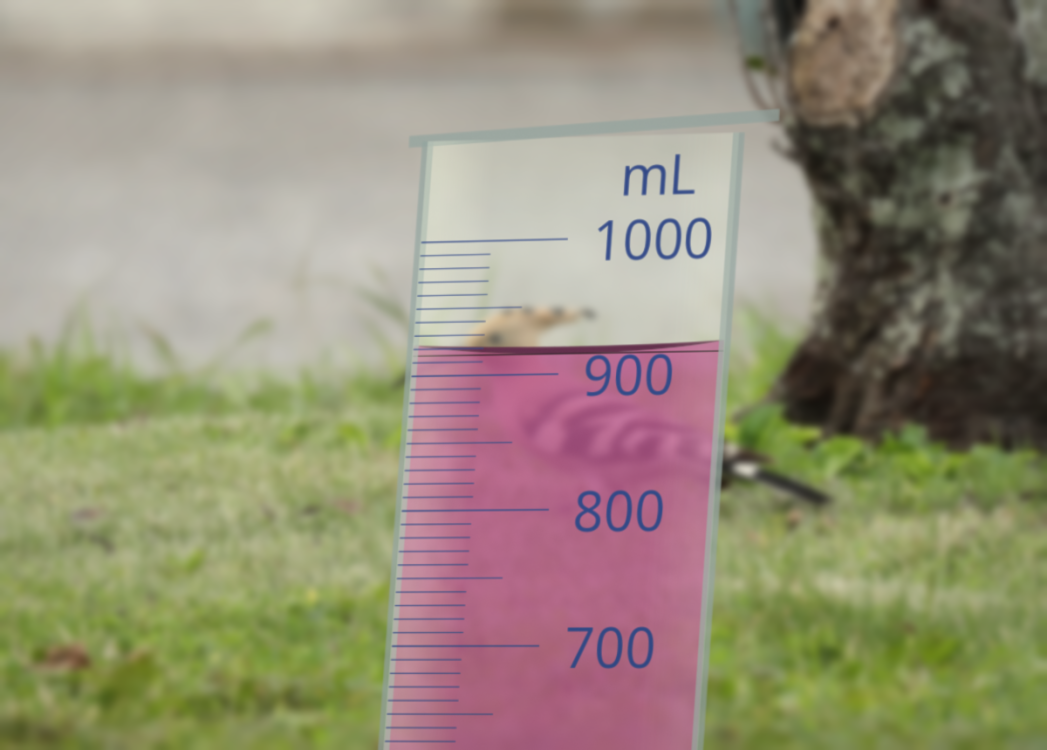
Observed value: {"value": 915, "unit": "mL"}
